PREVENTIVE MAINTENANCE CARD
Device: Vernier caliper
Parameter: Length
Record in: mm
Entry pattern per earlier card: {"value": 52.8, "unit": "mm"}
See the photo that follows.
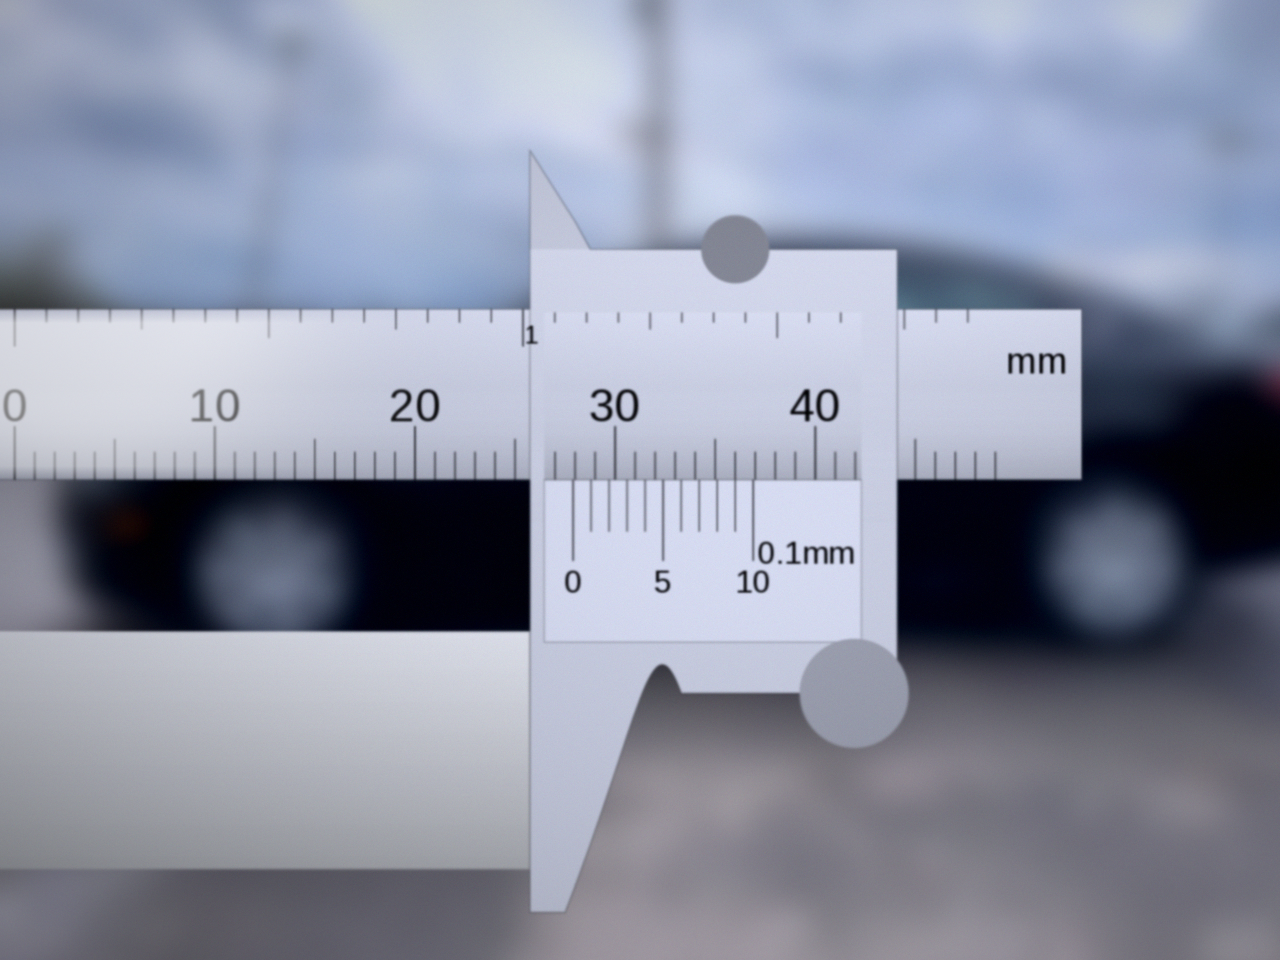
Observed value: {"value": 27.9, "unit": "mm"}
